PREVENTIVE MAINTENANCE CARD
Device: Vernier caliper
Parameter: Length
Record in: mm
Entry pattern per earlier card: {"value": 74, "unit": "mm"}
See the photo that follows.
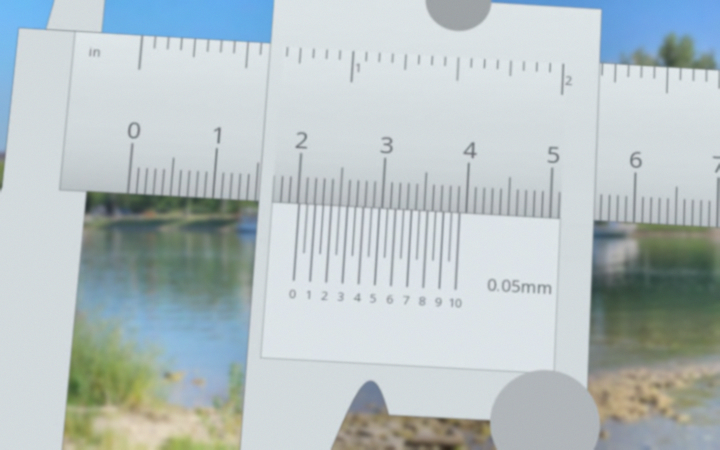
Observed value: {"value": 20.2, "unit": "mm"}
